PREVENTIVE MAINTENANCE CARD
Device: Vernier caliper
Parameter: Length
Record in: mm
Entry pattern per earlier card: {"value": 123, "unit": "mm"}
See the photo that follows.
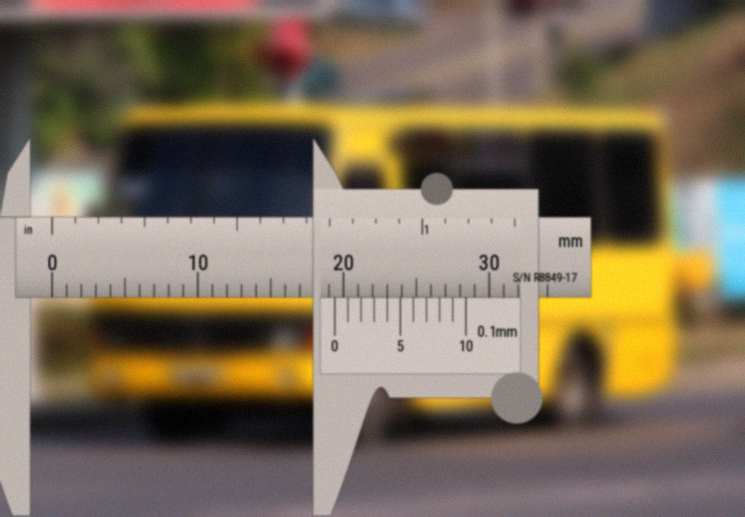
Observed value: {"value": 19.4, "unit": "mm"}
